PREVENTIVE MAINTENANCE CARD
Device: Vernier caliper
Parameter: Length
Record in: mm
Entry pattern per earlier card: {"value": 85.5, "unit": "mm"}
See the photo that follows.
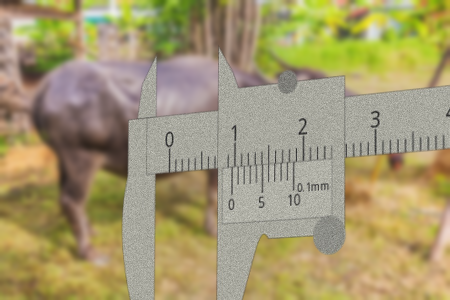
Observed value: {"value": 9.6, "unit": "mm"}
